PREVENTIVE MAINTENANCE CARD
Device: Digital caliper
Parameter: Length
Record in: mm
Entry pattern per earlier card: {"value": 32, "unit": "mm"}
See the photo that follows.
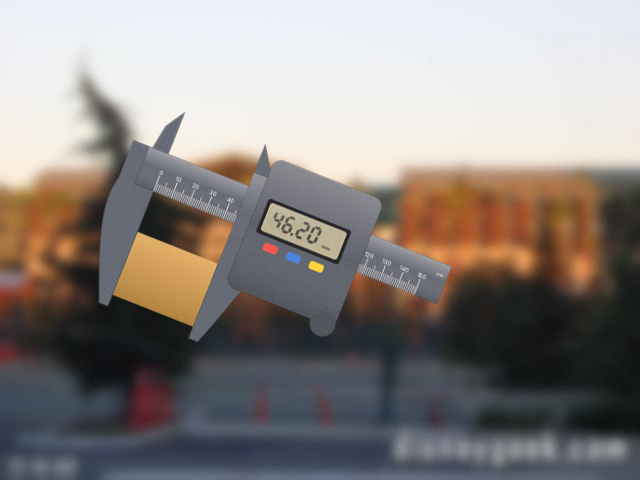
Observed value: {"value": 46.20, "unit": "mm"}
